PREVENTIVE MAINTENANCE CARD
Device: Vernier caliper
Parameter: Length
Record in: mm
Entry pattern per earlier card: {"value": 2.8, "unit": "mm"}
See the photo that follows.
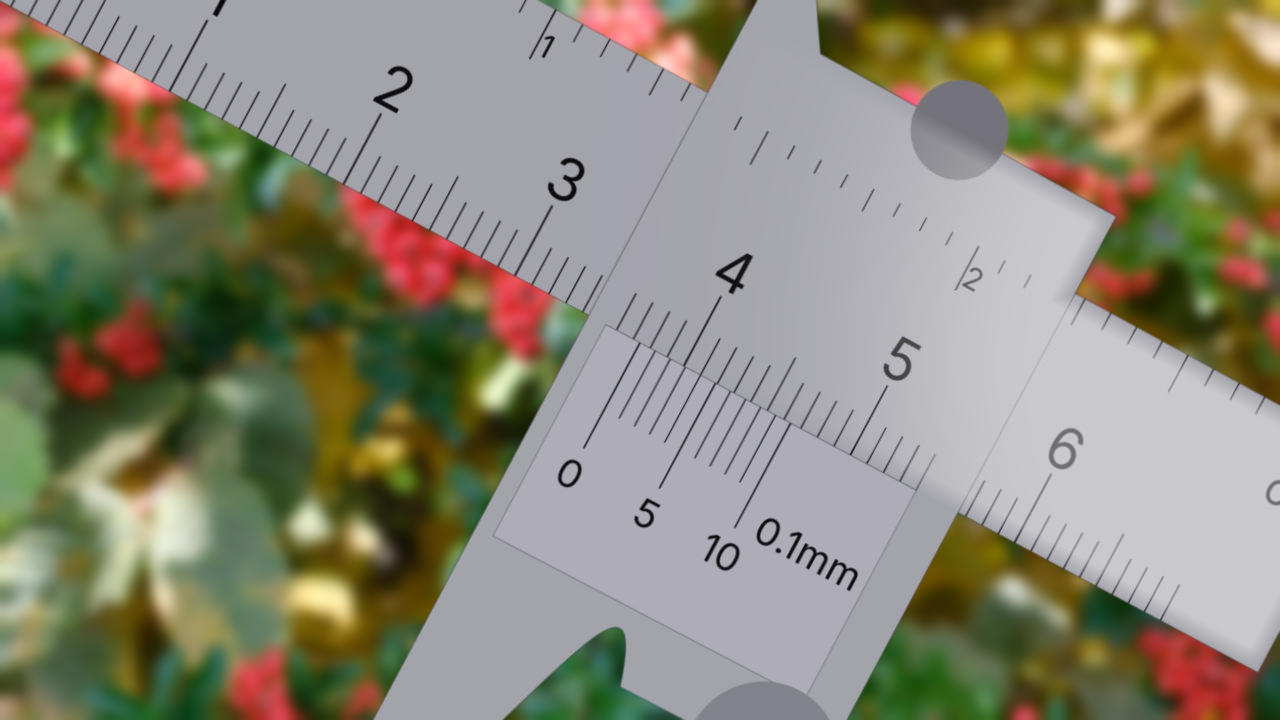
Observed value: {"value": 37.4, "unit": "mm"}
